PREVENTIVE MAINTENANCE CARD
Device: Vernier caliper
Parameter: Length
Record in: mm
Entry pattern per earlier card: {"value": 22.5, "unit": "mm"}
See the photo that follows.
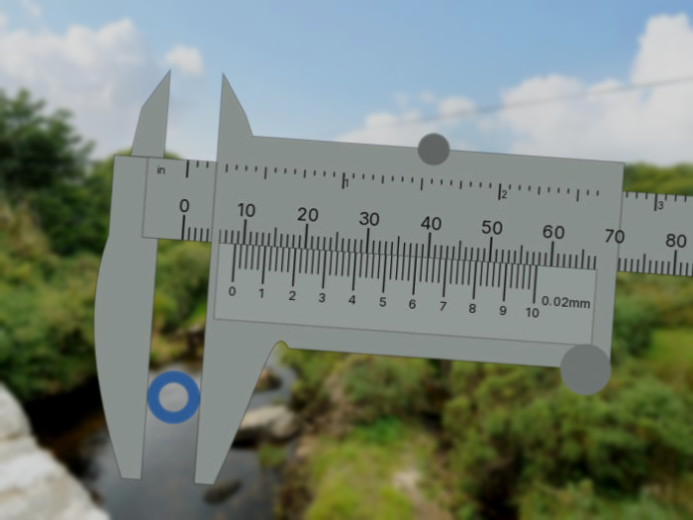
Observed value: {"value": 8.6, "unit": "mm"}
